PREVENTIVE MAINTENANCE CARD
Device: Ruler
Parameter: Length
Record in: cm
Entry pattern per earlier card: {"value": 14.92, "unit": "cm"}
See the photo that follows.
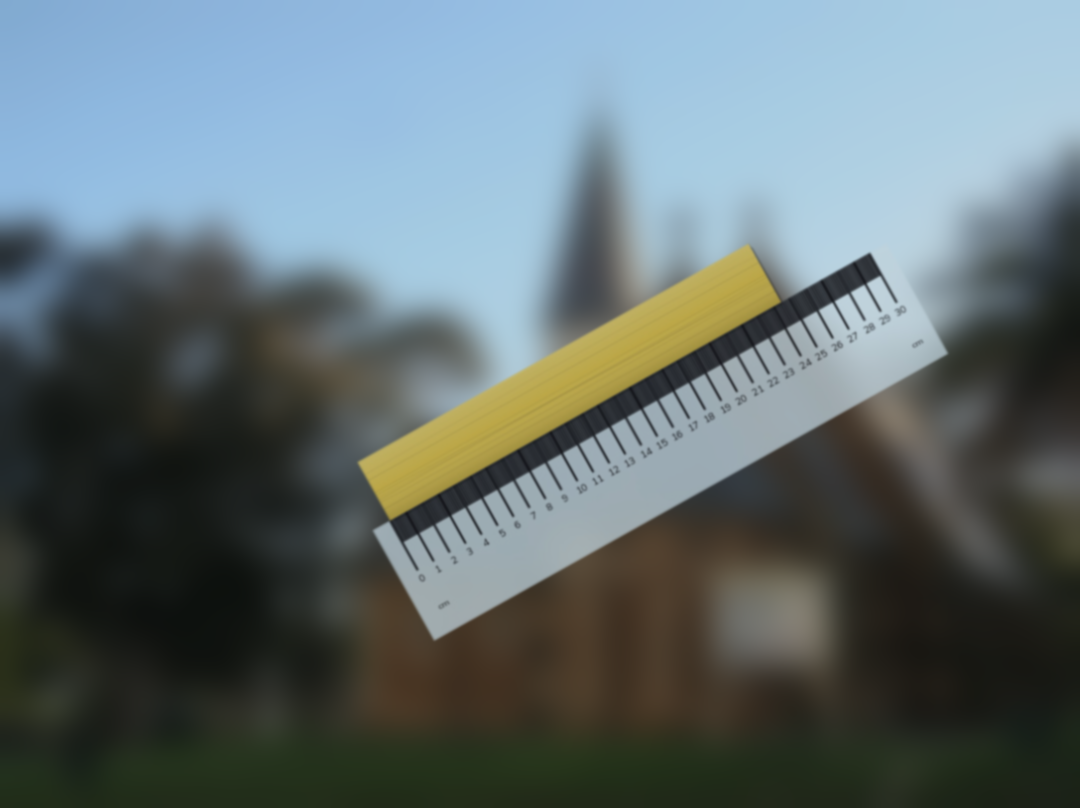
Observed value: {"value": 24.5, "unit": "cm"}
